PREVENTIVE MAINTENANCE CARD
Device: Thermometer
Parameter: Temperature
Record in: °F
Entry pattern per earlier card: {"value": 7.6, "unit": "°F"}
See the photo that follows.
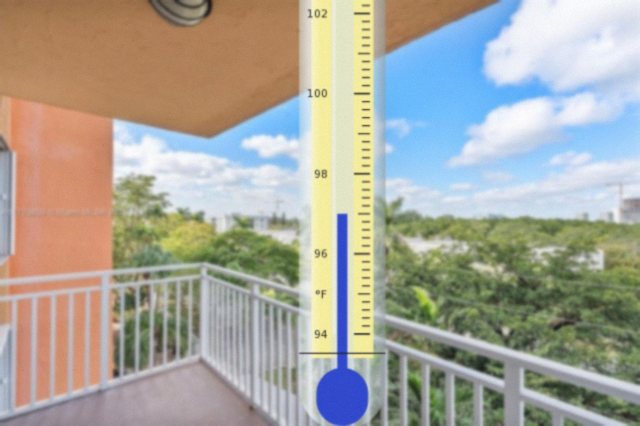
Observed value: {"value": 97, "unit": "°F"}
